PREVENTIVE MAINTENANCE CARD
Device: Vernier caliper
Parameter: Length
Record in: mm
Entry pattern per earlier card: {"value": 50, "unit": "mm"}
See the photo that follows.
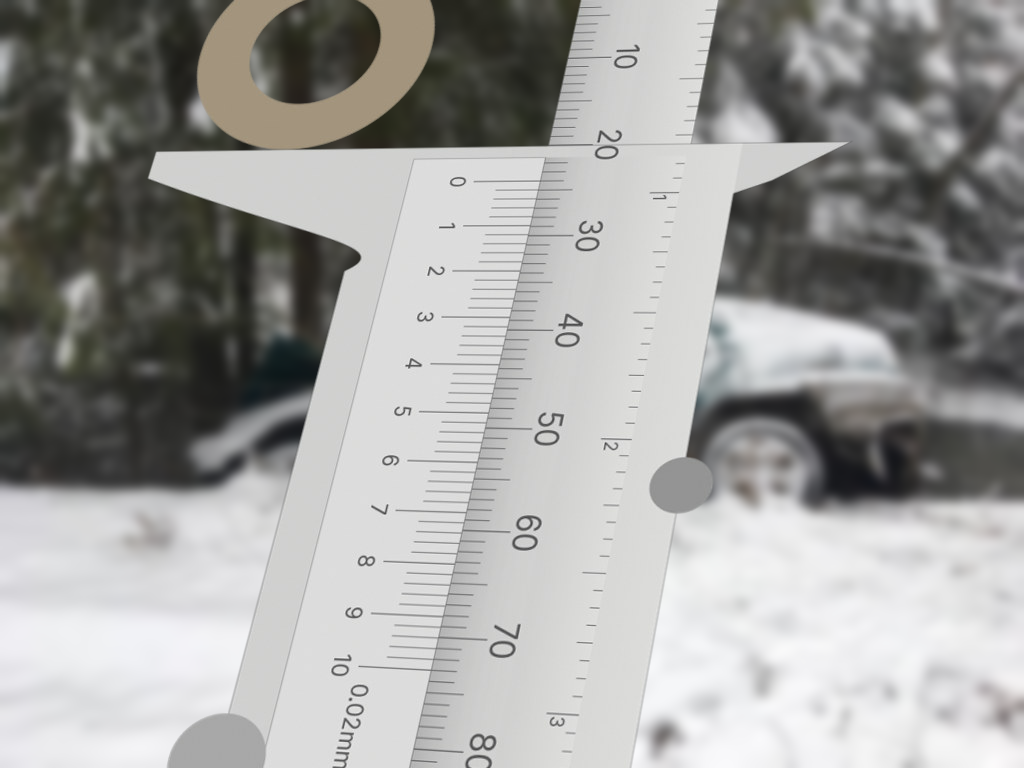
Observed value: {"value": 24.0, "unit": "mm"}
